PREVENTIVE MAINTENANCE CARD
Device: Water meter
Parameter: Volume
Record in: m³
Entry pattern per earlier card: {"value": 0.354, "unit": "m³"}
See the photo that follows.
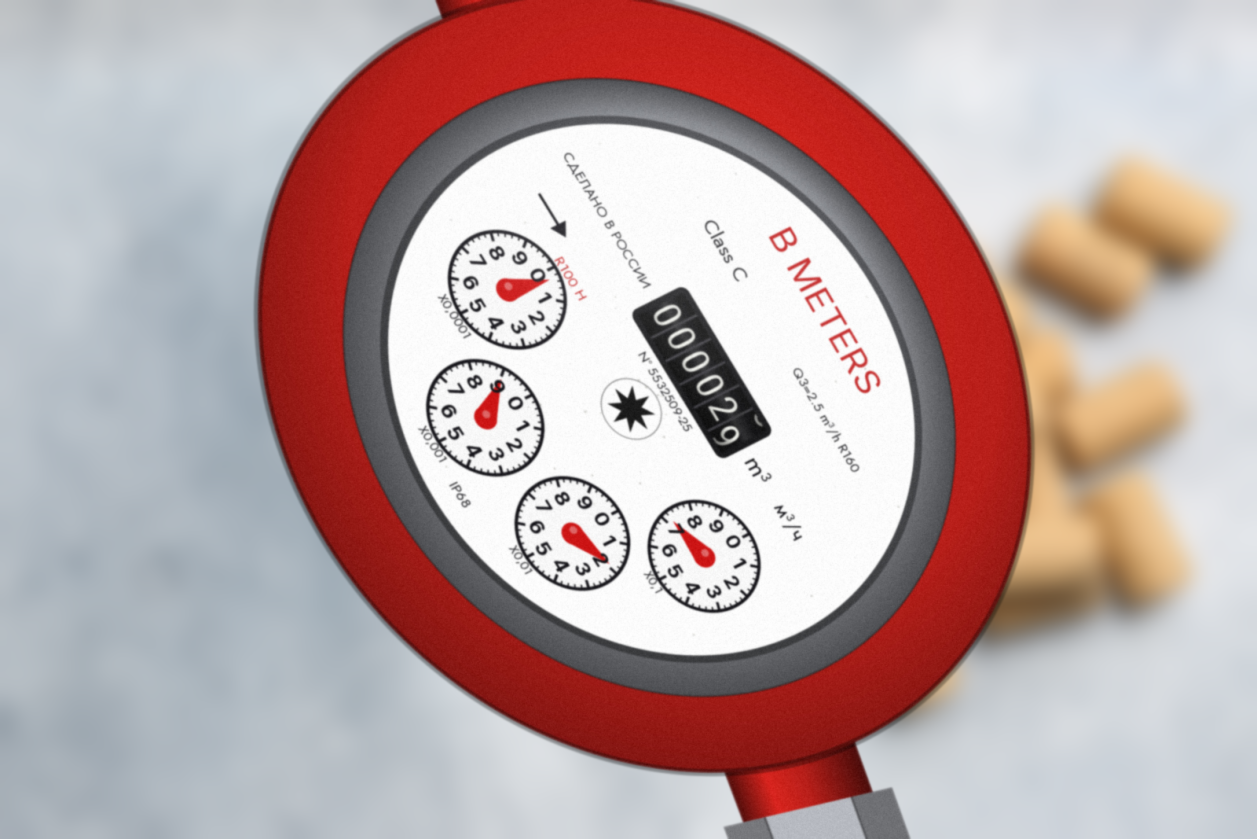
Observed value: {"value": 28.7190, "unit": "m³"}
